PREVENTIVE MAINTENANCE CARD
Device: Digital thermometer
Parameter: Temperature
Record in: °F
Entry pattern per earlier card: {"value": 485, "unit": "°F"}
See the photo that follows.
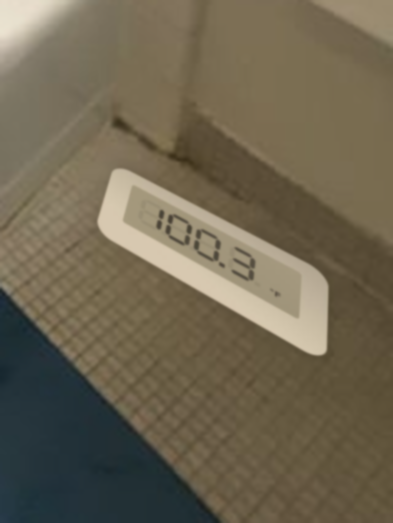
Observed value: {"value": 100.3, "unit": "°F"}
